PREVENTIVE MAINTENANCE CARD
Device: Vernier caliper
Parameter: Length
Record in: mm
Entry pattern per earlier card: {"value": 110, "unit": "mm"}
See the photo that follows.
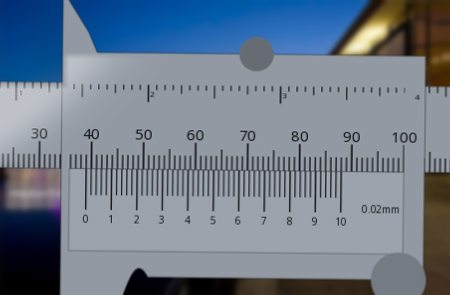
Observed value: {"value": 39.0, "unit": "mm"}
